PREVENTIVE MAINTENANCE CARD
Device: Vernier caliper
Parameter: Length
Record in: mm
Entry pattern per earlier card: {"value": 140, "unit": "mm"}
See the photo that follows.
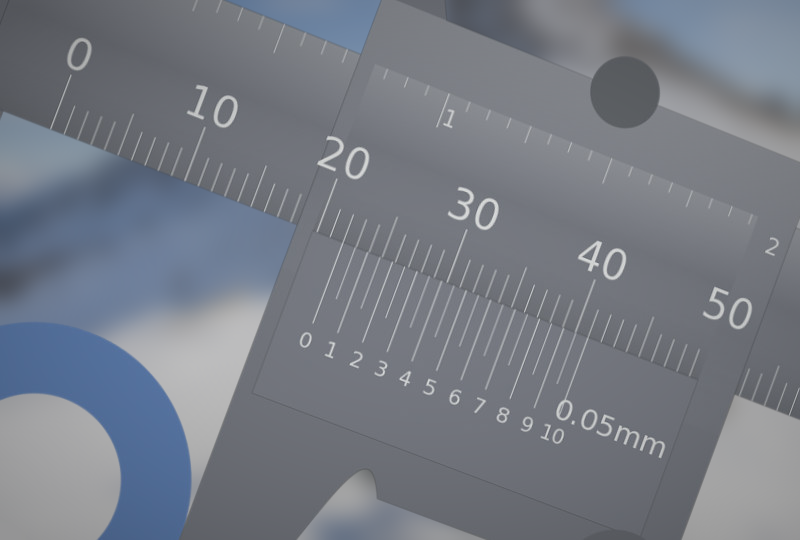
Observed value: {"value": 22.0, "unit": "mm"}
